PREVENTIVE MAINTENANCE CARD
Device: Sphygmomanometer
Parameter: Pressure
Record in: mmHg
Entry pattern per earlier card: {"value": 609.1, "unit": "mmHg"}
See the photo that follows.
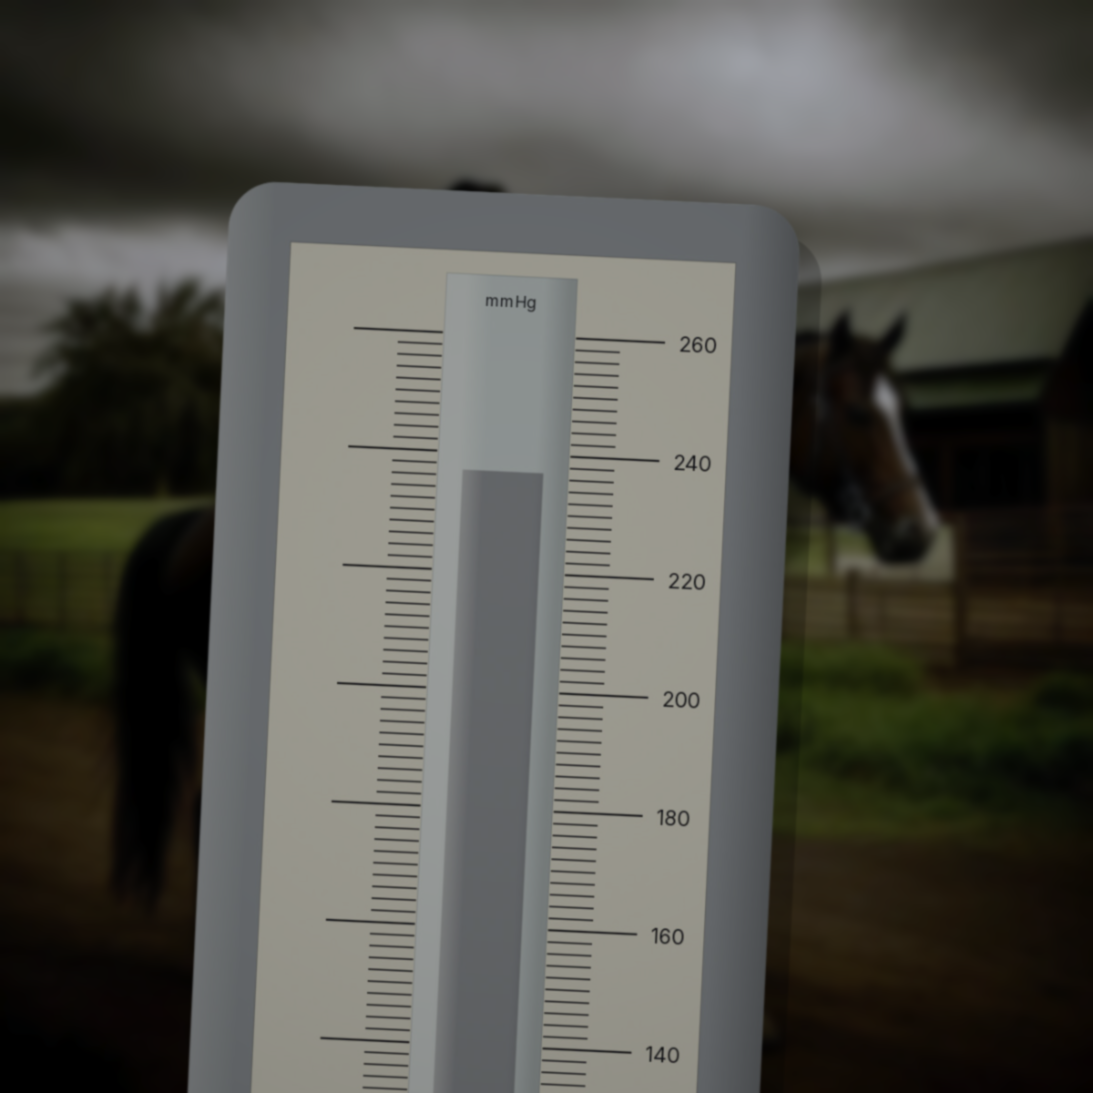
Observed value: {"value": 237, "unit": "mmHg"}
